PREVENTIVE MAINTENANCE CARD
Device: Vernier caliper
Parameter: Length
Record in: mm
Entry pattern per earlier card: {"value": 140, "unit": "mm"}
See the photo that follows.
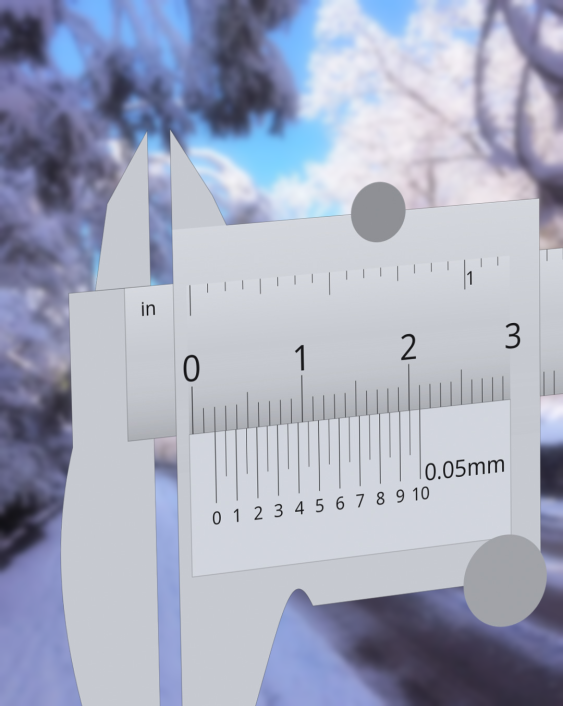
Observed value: {"value": 2.0, "unit": "mm"}
